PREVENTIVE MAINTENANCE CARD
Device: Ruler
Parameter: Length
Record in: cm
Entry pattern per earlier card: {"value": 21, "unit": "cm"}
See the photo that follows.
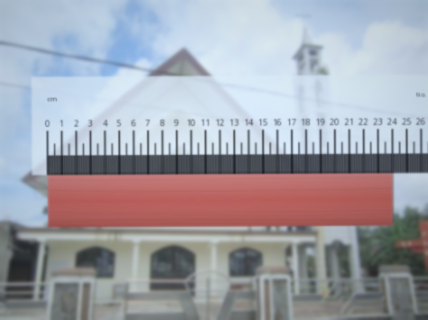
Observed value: {"value": 24, "unit": "cm"}
